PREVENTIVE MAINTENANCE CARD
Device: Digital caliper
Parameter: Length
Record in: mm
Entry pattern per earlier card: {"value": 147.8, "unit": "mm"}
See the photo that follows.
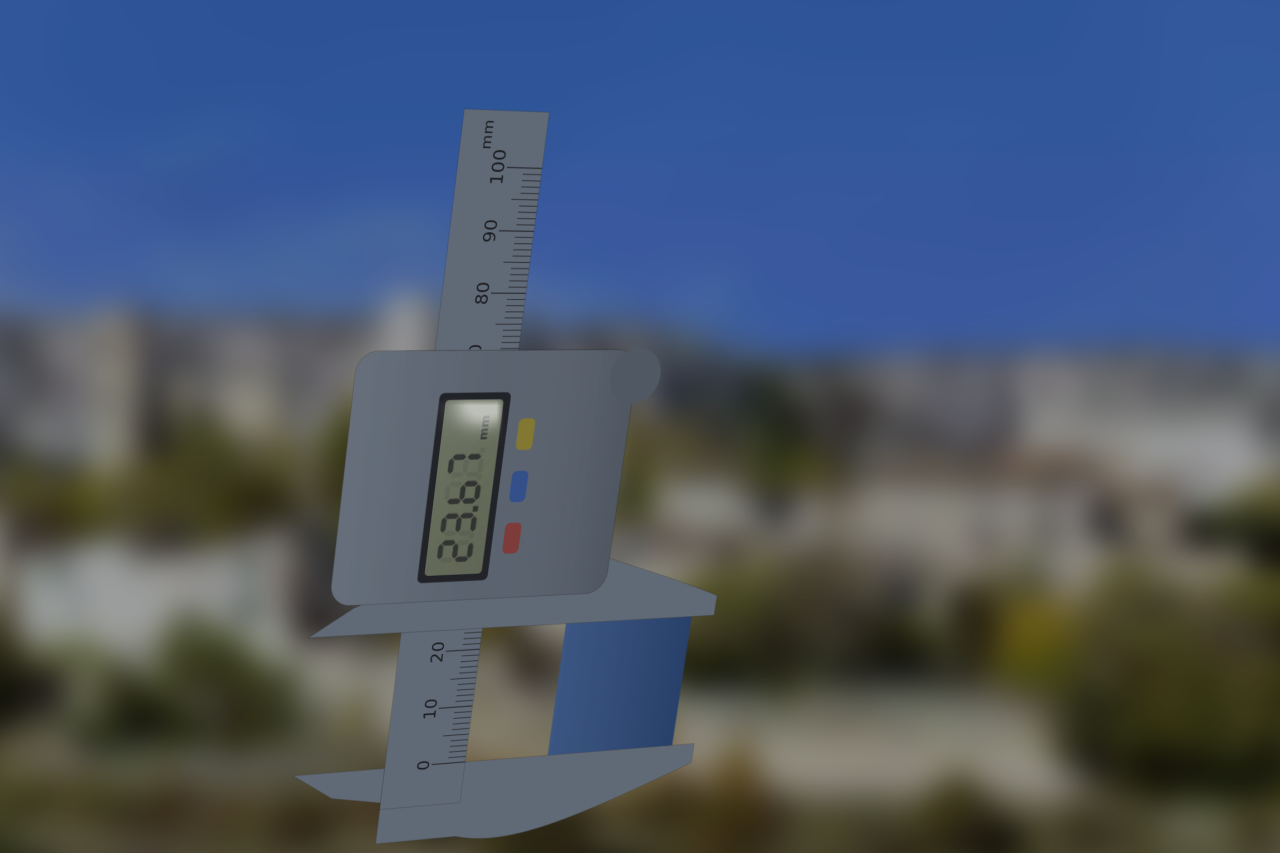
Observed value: {"value": 23.67, "unit": "mm"}
